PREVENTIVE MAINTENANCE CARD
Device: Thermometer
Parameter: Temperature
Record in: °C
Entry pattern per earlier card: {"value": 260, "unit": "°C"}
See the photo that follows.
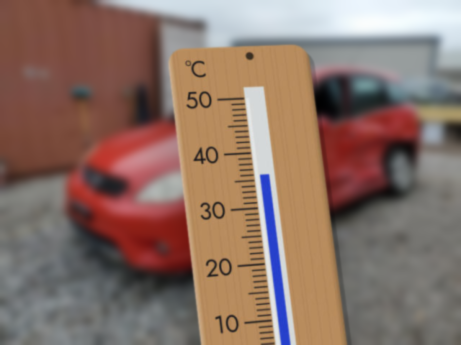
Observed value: {"value": 36, "unit": "°C"}
